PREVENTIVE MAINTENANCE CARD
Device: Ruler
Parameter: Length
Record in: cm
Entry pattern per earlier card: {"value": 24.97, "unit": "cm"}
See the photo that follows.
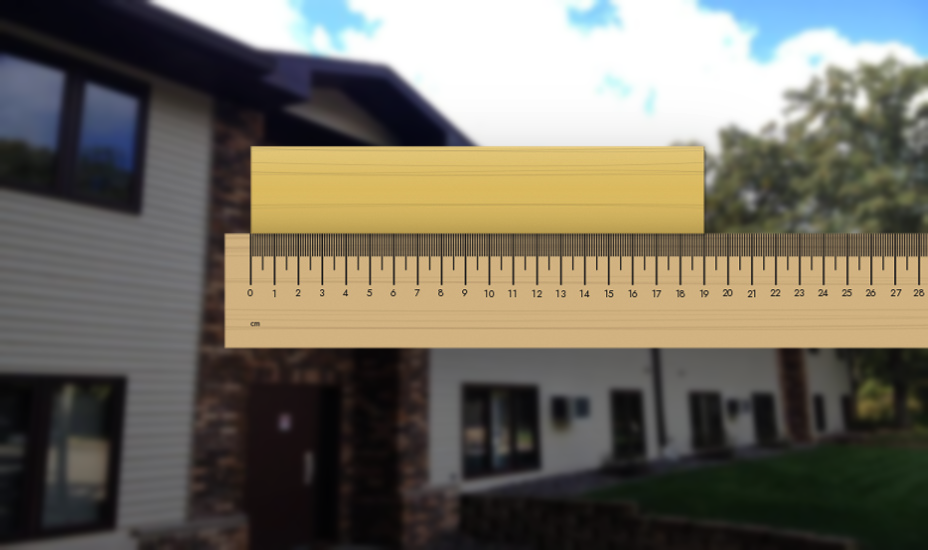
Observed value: {"value": 19, "unit": "cm"}
